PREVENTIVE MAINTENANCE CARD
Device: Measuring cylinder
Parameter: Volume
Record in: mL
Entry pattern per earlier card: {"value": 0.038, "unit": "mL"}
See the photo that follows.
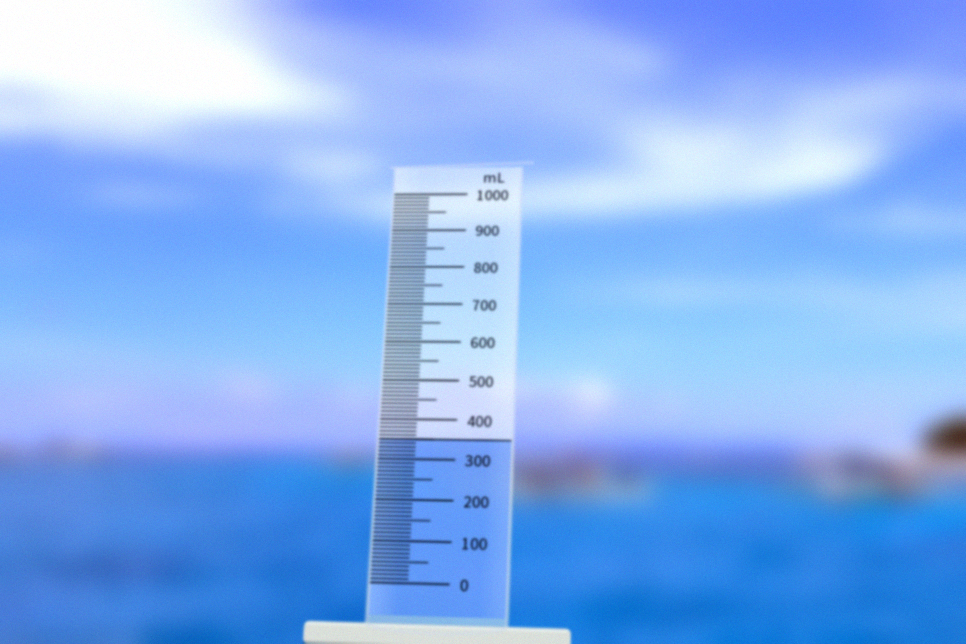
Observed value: {"value": 350, "unit": "mL"}
